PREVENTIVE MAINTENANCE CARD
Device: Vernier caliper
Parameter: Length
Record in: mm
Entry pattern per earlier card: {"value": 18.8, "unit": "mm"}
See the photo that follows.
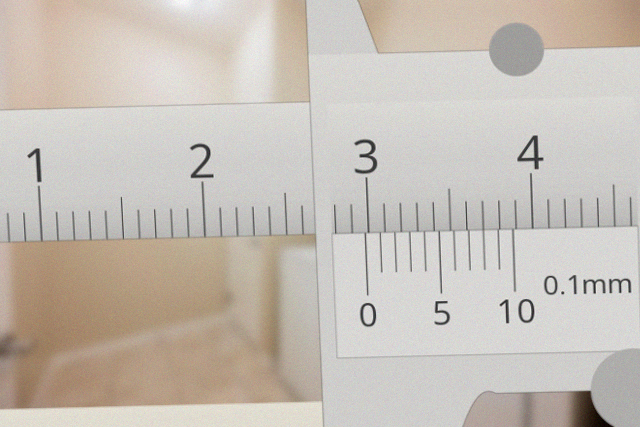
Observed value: {"value": 29.8, "unit": "mm"}
